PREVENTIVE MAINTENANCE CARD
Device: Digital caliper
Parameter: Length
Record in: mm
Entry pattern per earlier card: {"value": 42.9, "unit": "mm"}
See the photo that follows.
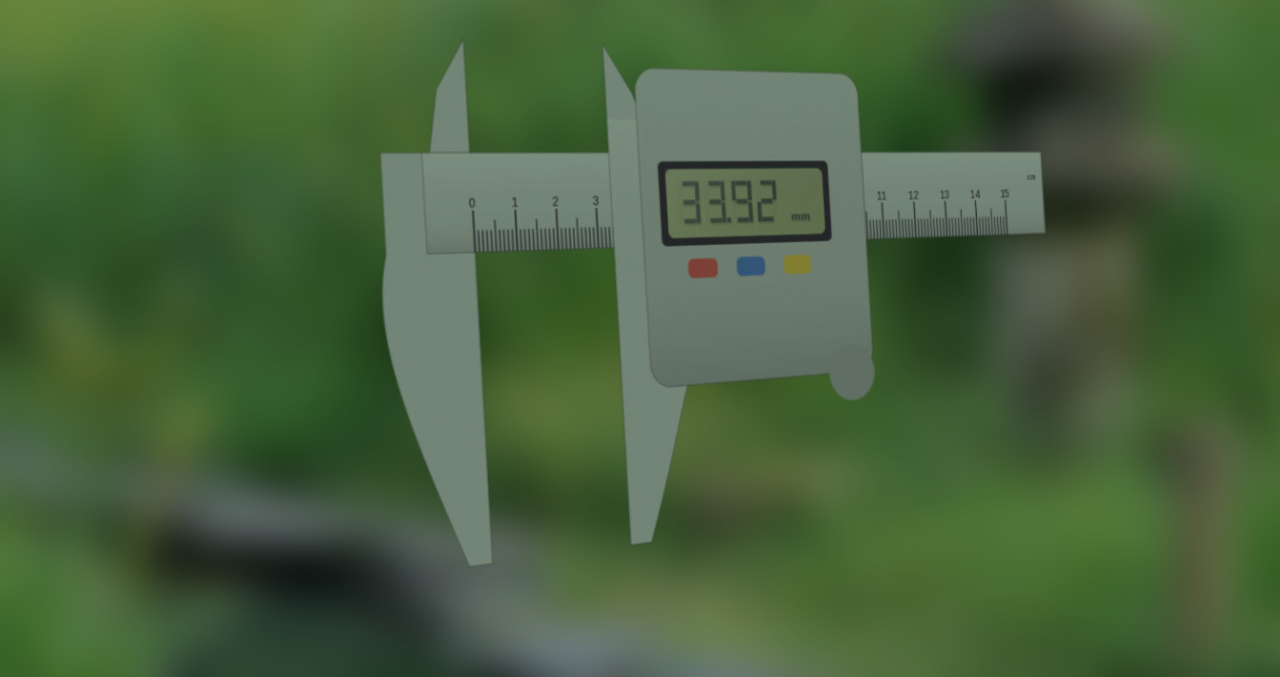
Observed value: {"value": 33.92, "unit": "mm"}
